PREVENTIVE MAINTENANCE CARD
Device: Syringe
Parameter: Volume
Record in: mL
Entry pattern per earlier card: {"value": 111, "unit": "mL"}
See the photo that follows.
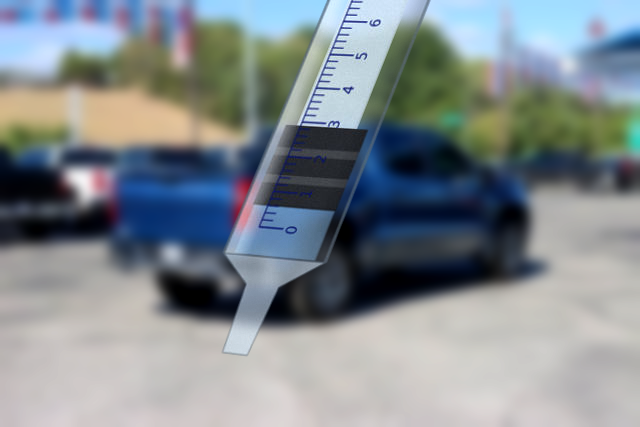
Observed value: {"value": 0.6, "unit": "mL"}
